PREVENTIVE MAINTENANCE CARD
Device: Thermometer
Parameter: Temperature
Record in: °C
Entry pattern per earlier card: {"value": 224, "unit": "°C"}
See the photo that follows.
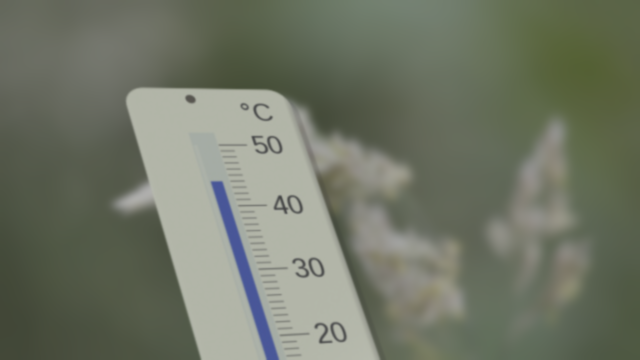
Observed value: {"value": 44, "unit": "°C"}
